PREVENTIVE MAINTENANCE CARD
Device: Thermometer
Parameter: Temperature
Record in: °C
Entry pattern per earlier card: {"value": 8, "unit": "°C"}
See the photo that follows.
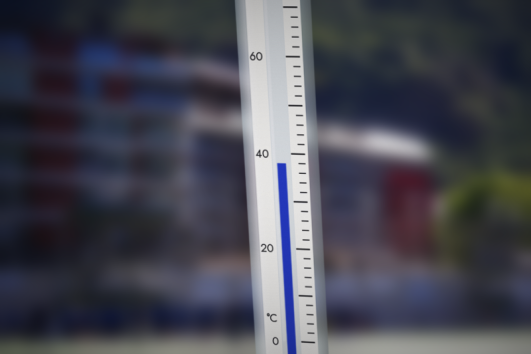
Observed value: {"value": 38, "unit": "°C"}
